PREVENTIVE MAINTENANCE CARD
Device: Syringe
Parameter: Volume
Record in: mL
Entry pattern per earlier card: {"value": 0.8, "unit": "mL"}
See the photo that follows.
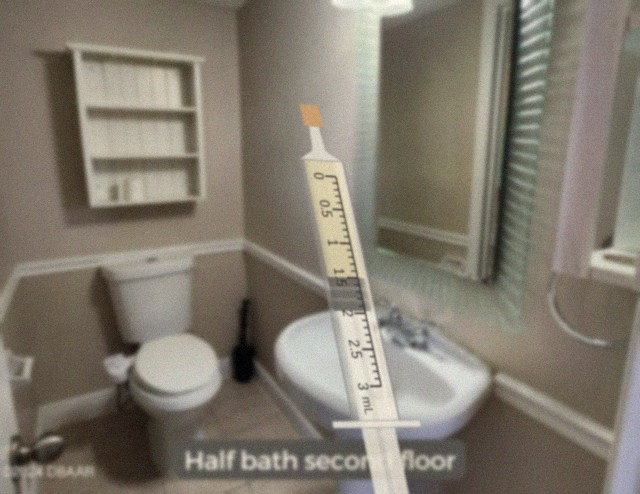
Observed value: {"value": 1.5, "unit": "mL"}
